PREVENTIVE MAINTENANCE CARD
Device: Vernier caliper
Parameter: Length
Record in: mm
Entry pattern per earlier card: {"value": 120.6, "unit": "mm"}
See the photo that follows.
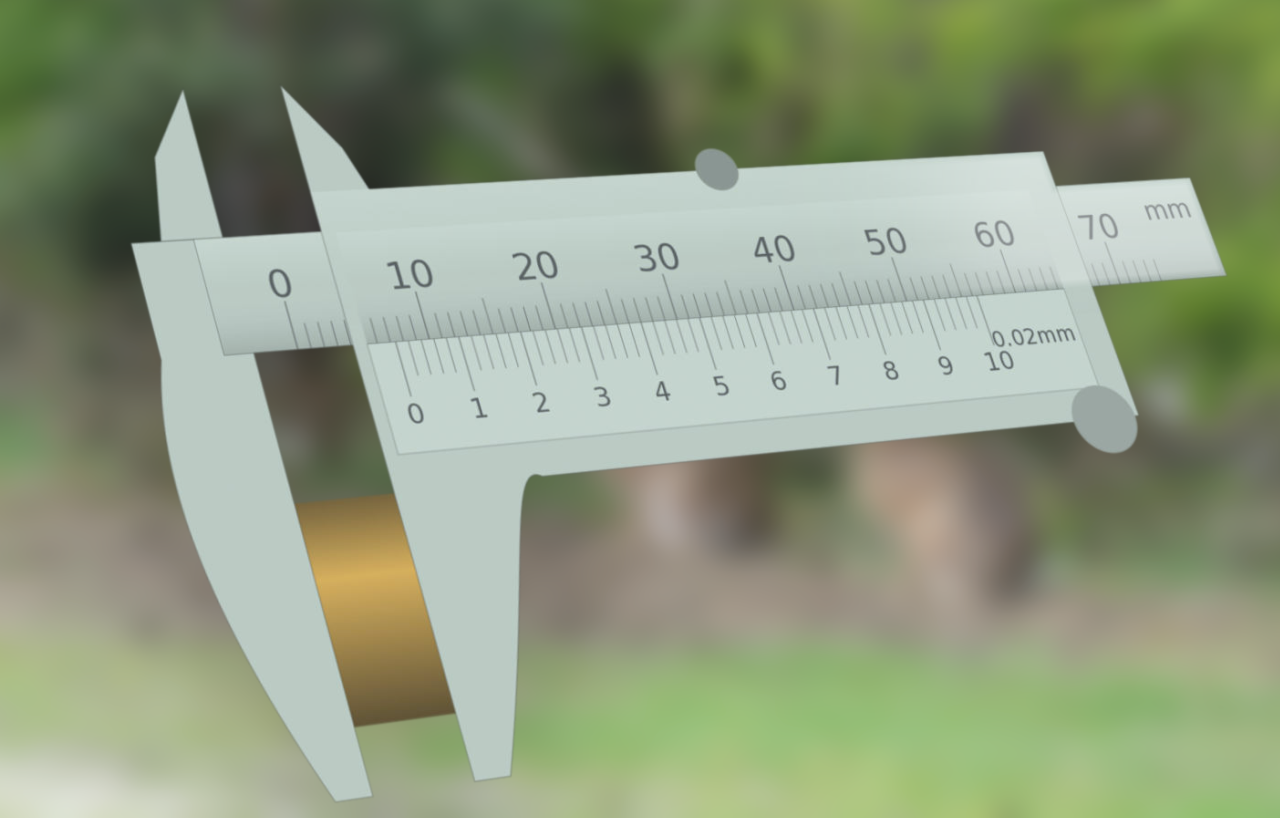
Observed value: {"value": 7.4, "unit": "mm"}
